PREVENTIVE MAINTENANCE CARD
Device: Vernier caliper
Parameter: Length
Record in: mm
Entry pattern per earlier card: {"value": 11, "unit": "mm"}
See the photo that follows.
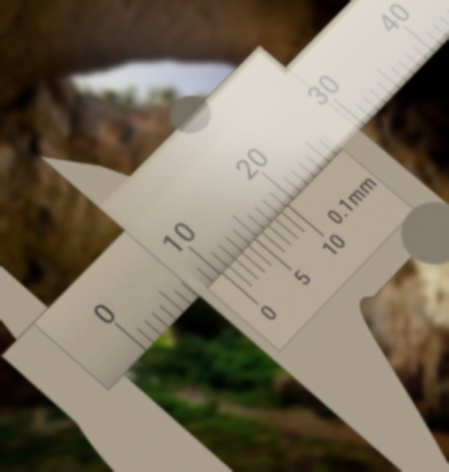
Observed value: {"value": 10.2, "unit": "mm"}
